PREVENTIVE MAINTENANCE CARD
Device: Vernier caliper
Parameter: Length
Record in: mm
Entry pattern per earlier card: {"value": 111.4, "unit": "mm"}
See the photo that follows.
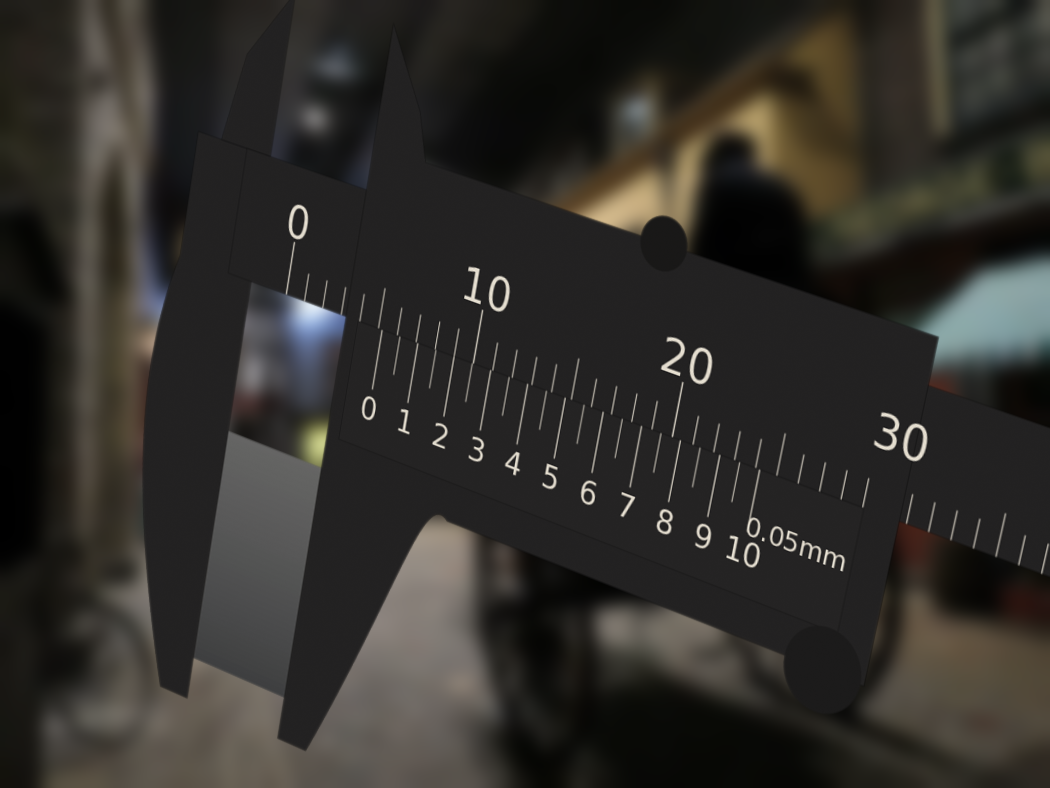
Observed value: {"value": 5.2, "unit": "mm"}
